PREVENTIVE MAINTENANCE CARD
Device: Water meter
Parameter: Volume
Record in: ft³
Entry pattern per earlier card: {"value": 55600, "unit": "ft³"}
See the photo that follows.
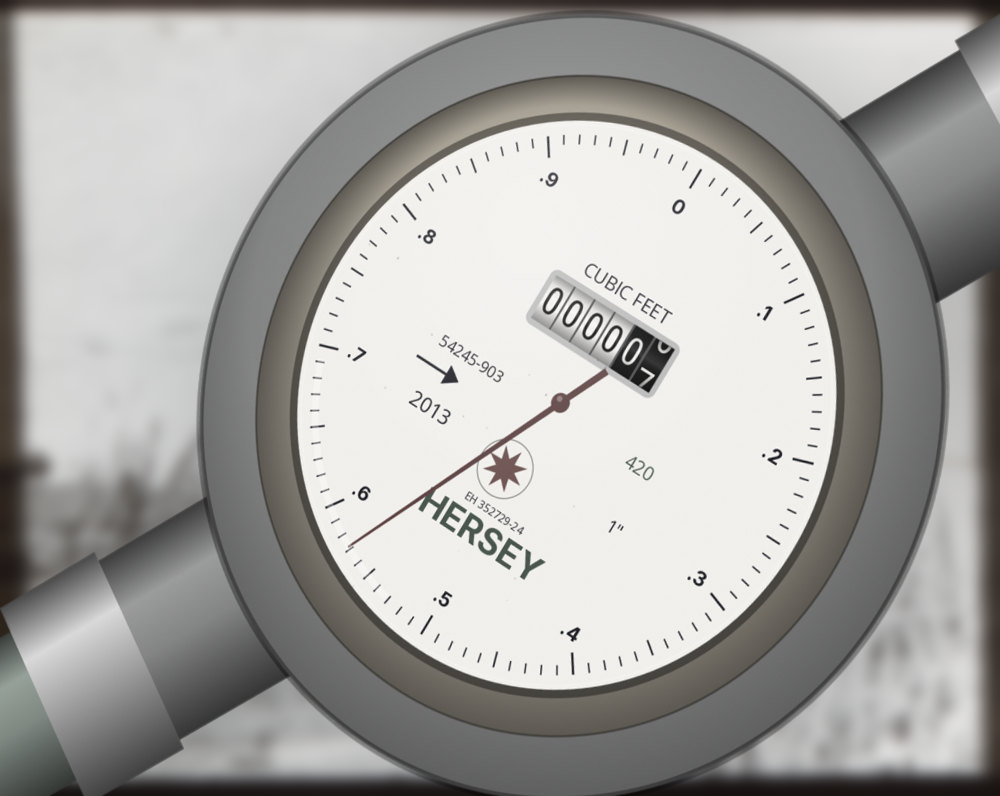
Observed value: {"value": 6.57, "unit": "ft³"}
